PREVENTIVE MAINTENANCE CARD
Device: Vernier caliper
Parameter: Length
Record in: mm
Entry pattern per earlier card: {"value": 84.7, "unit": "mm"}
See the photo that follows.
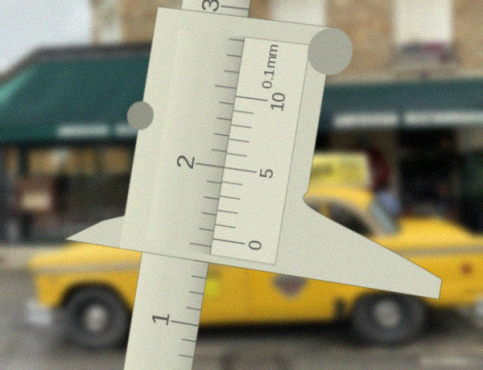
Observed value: {"value": 15.5, "unit": "mm"}
